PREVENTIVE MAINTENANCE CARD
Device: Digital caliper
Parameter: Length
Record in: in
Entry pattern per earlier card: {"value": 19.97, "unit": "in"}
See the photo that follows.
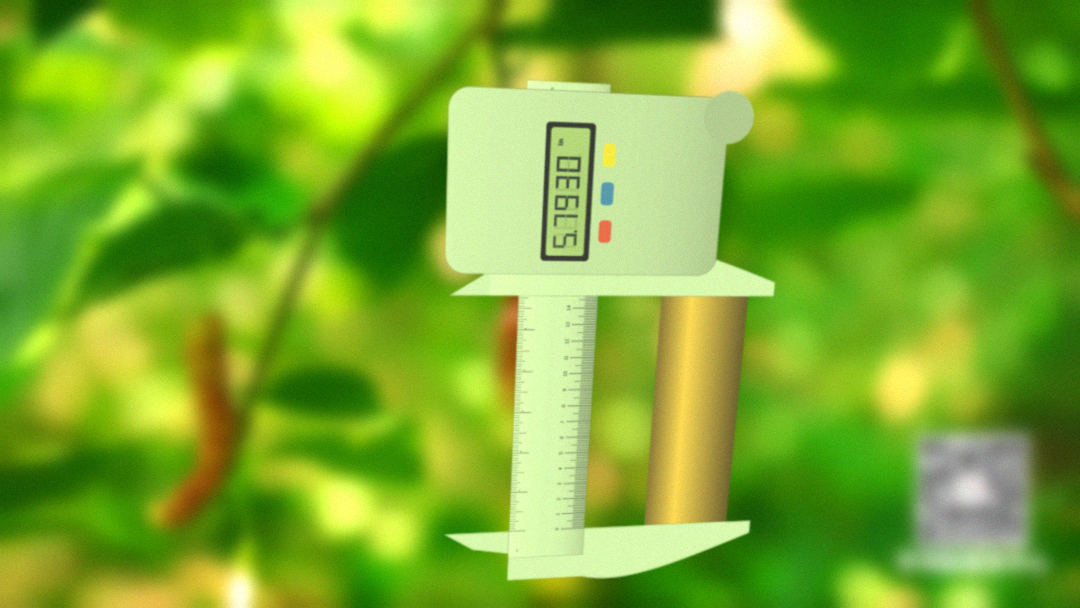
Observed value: {"value": 5.7930, "unit": "in"}
